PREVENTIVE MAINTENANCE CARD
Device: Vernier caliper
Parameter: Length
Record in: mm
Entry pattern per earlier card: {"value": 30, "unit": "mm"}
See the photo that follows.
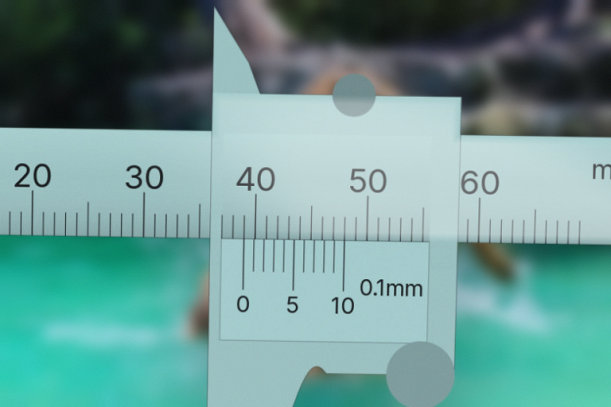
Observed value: {"value": 39.0, "unit": "mm"}
